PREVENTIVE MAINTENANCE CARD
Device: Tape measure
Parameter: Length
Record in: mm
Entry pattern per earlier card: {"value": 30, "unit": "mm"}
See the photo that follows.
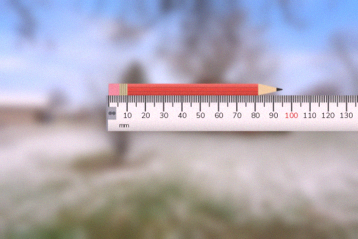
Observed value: {"value": 95, "unit": "mm"}
